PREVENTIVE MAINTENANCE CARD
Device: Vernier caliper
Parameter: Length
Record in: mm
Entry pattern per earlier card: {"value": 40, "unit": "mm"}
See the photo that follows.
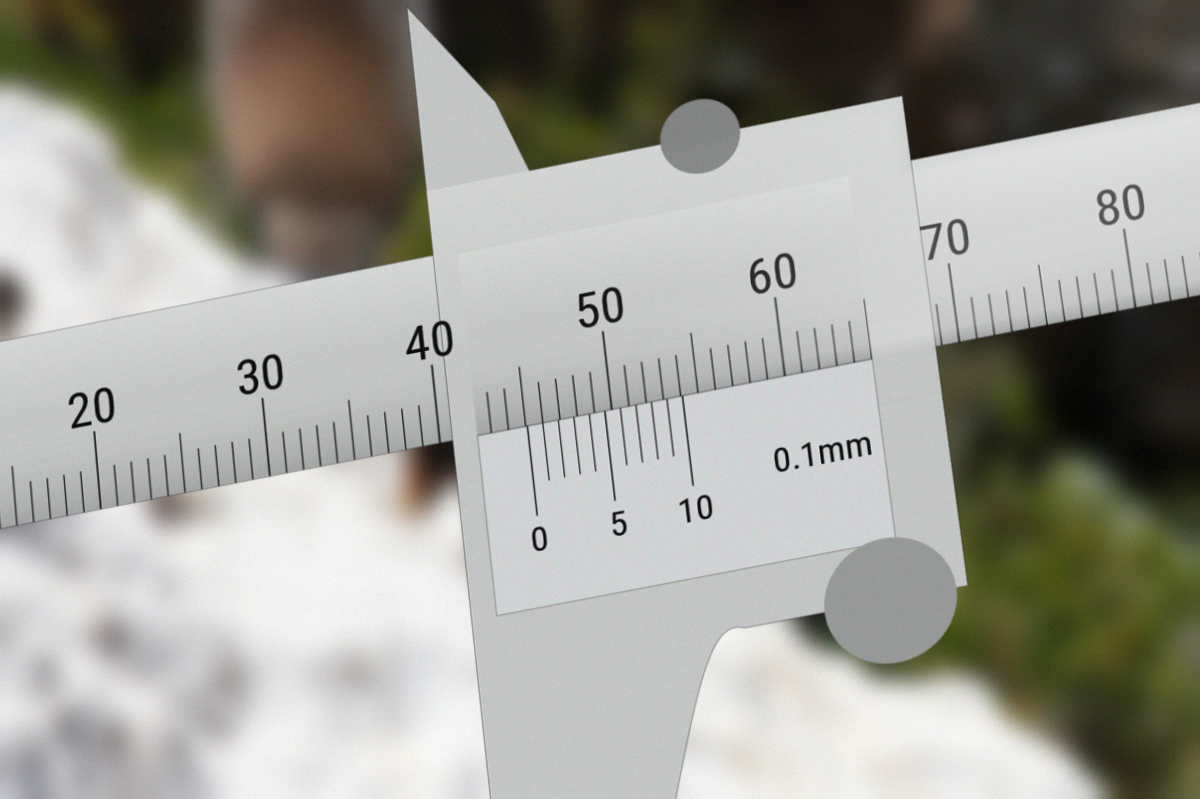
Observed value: {"value": 45.1, "unit": "mm"}
